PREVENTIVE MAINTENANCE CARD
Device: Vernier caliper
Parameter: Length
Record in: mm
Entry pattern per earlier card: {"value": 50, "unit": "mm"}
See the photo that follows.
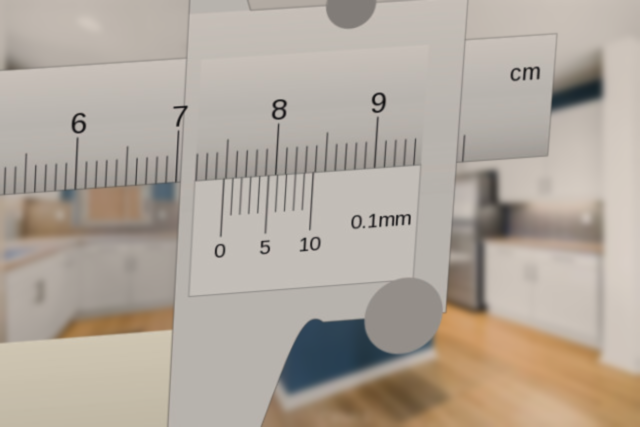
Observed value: {"value": 74.8, "unit": "mm"}
